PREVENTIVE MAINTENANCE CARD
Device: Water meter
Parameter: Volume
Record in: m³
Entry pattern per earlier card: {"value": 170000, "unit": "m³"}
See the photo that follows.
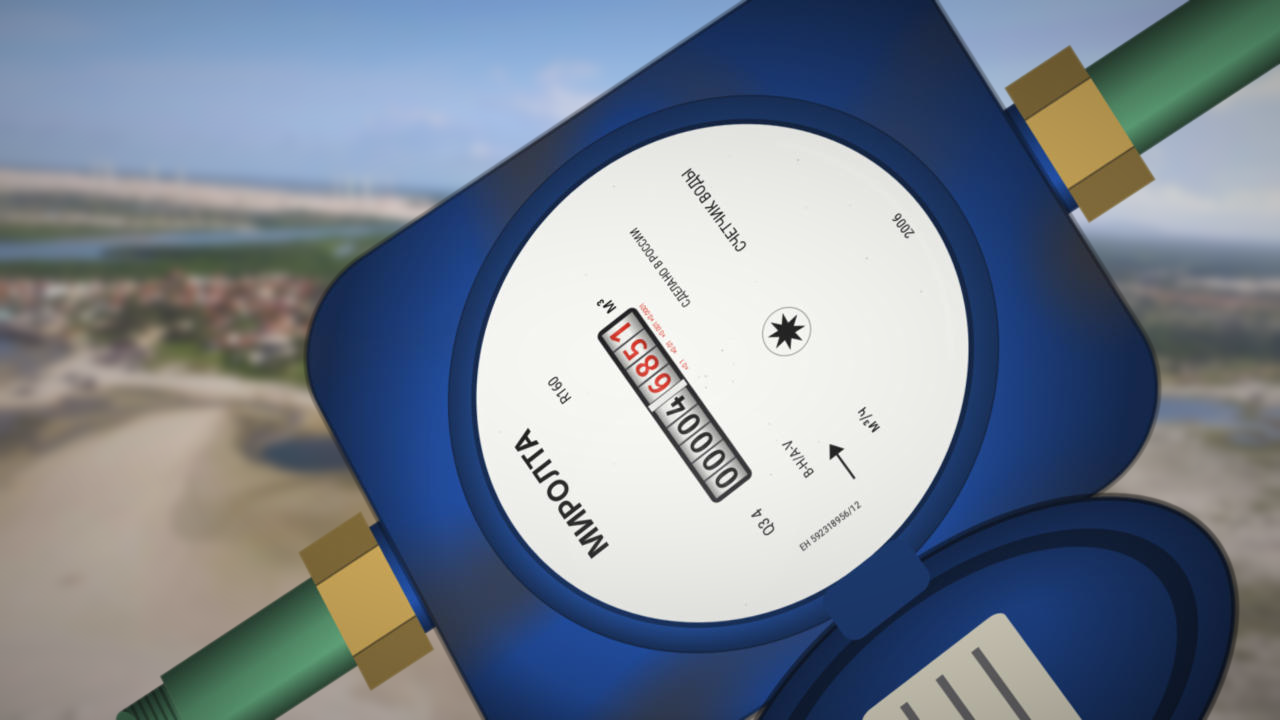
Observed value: {"value": 4.6851, "unit": "m³"}
